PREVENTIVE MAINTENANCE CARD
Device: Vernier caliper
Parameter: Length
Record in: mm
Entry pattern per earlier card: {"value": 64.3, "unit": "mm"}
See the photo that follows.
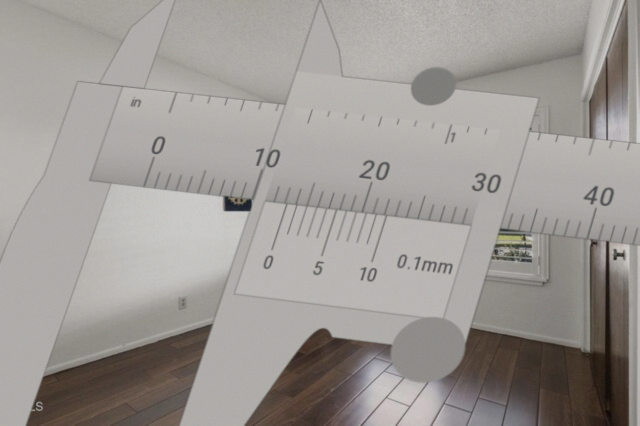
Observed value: {"value": 13.2, "unit": "mm"}
